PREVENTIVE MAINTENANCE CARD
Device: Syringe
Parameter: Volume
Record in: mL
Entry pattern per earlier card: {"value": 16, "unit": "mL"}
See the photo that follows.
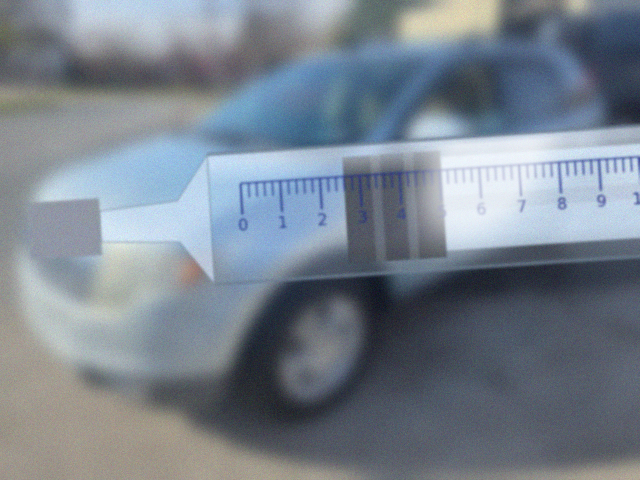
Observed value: {"value": 2.6, "unit": "mL"}
